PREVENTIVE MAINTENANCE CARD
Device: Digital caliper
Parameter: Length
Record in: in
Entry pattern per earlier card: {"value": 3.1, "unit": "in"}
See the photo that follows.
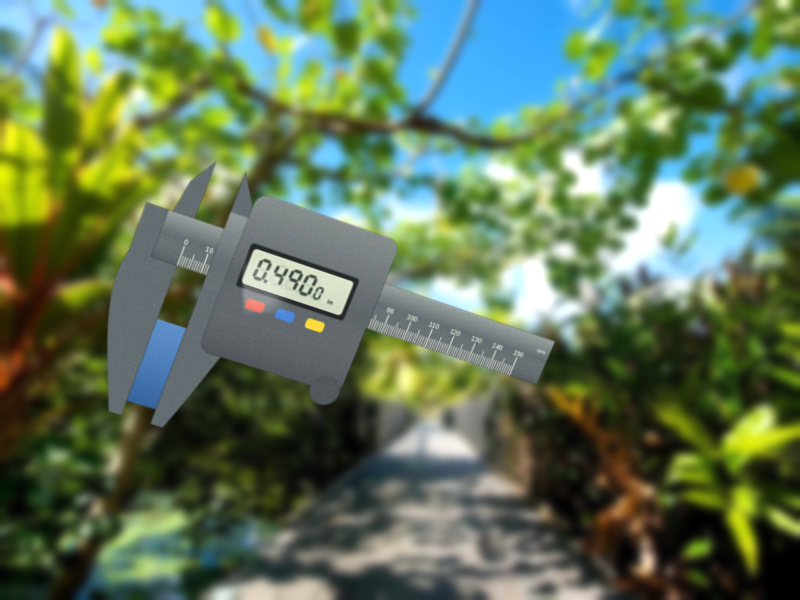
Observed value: {"value": 0.4900, "unit": "in"}
